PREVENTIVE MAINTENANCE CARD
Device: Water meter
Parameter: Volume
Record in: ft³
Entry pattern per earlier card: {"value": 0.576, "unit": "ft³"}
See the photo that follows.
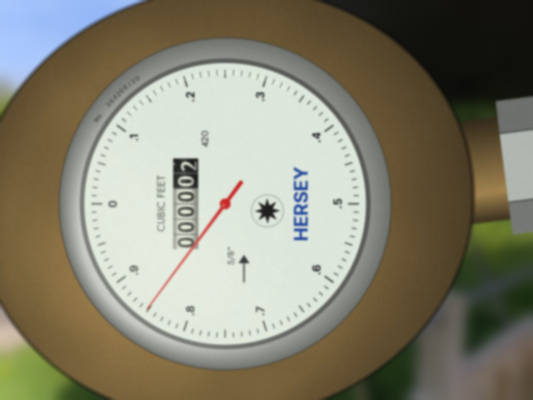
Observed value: {"value": 1.85, "unit": "ft³"}
